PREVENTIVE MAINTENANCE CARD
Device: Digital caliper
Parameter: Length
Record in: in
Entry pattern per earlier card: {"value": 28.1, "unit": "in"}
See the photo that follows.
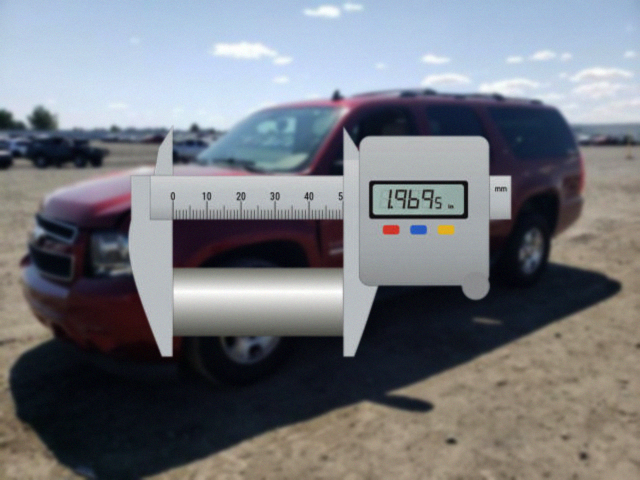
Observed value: {"value": 1.9695, "unit": "in"}
